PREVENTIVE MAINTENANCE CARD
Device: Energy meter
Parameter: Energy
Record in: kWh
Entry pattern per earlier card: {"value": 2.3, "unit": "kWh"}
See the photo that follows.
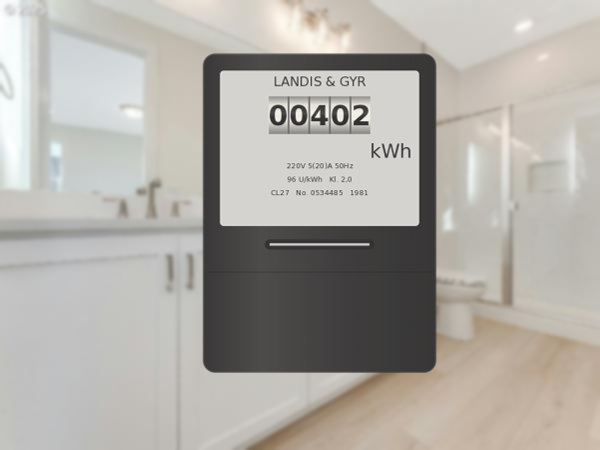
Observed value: {"value": 402, "unit": "kWh"}
